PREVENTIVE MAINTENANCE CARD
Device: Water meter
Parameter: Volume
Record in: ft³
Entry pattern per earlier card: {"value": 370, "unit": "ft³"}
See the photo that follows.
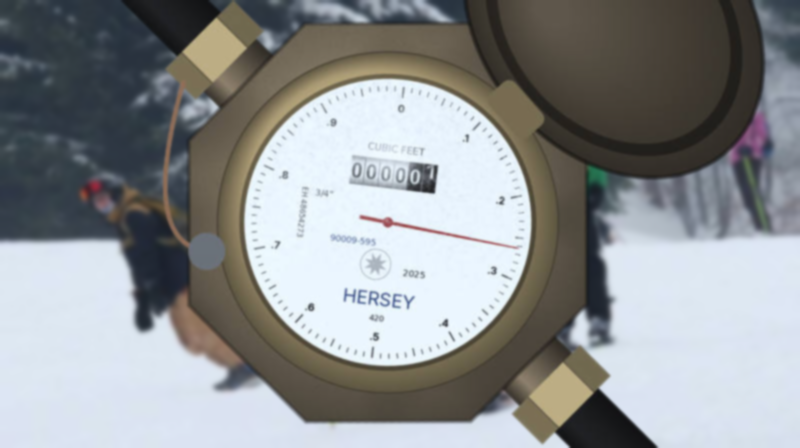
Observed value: {"value": 1.26, "unit": "ft³"}
